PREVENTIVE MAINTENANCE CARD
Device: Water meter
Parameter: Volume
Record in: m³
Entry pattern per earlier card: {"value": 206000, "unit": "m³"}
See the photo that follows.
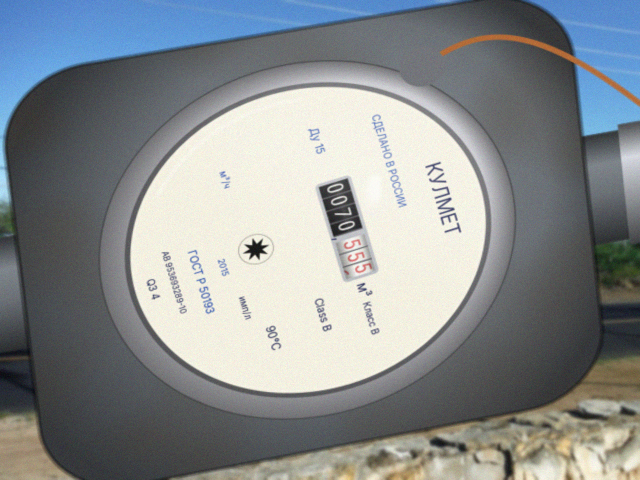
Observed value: {"value": 70.555, "unit": "m³"}
